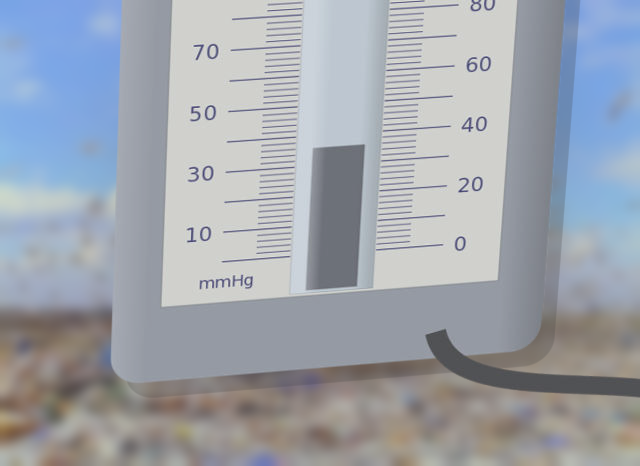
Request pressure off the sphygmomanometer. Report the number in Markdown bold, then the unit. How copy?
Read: **36** mmHg
